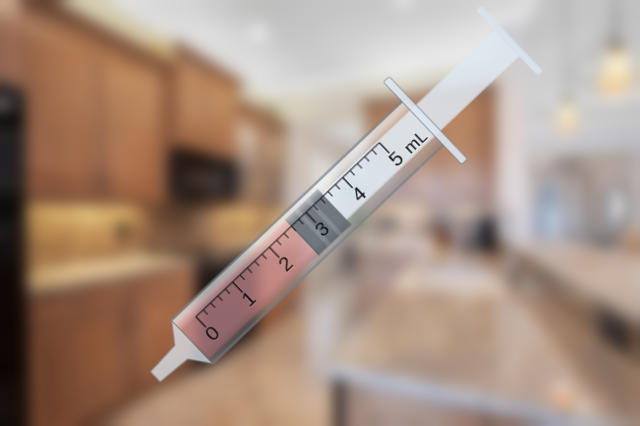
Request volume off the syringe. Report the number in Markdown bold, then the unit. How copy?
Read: **2.6** mL
